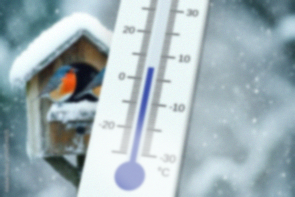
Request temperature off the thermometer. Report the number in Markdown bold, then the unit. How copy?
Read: **5** °C
